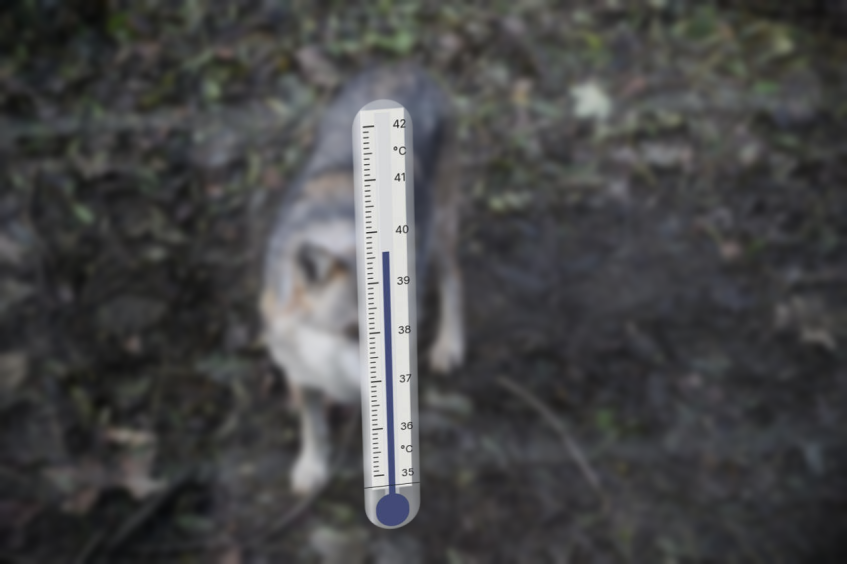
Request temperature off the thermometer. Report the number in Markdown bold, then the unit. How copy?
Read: **39.6** °C
